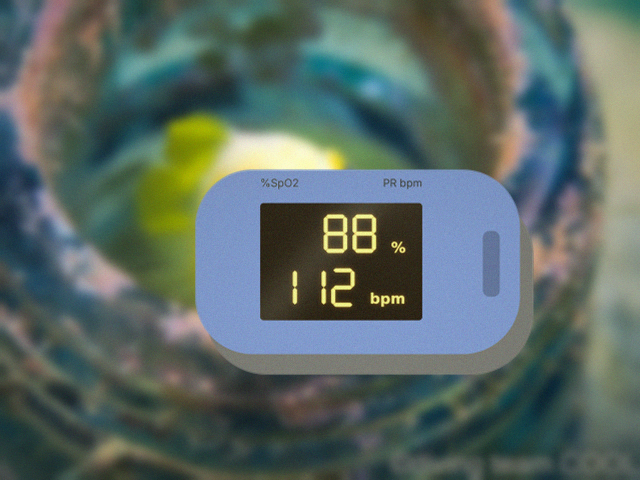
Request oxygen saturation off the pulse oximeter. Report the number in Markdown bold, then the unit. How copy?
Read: **88** %
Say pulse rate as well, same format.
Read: **112** bpm
